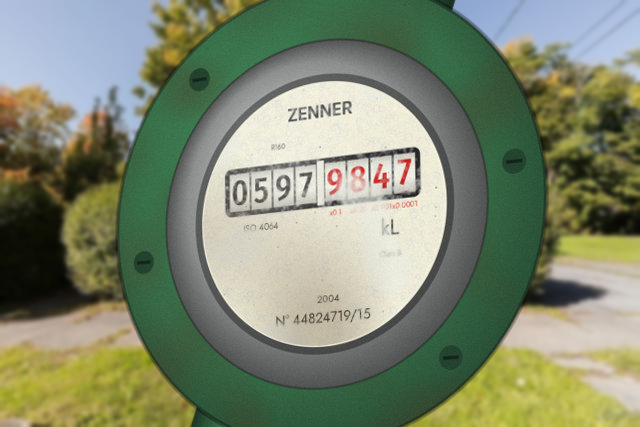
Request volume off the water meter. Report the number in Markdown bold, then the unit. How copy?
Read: **597.9847** kL
